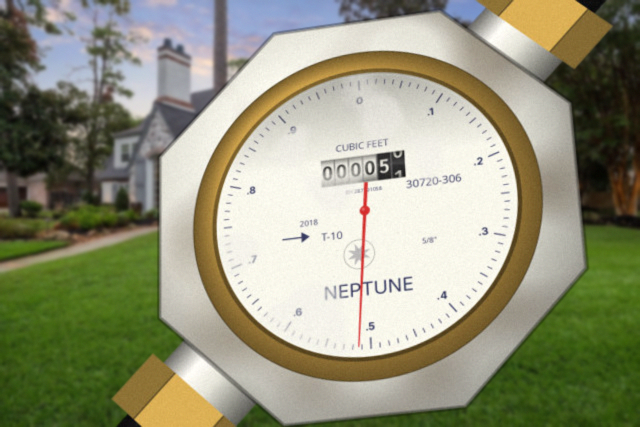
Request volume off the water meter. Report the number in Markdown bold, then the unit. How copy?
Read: **50.51** ft³
